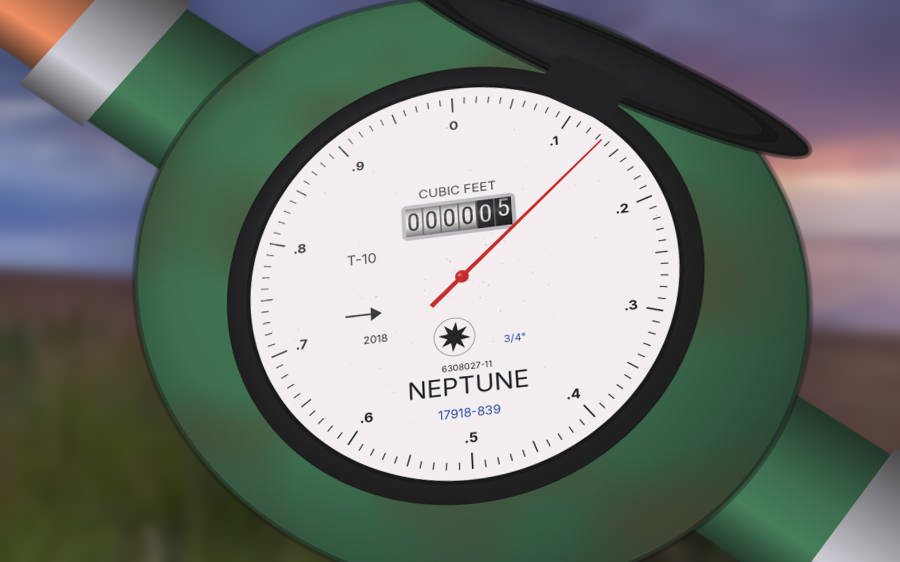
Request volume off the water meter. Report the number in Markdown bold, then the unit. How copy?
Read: **5.13** ft³
